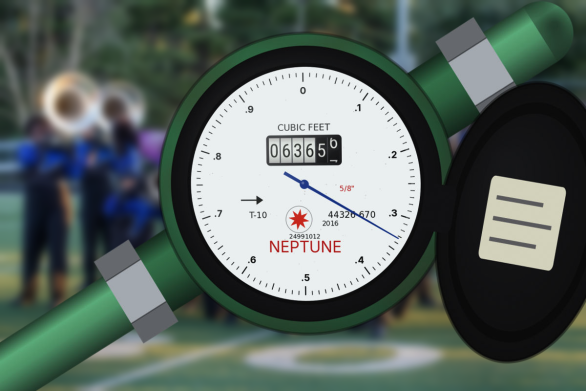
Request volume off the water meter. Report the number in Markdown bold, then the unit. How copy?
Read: **63656.33** ft³
